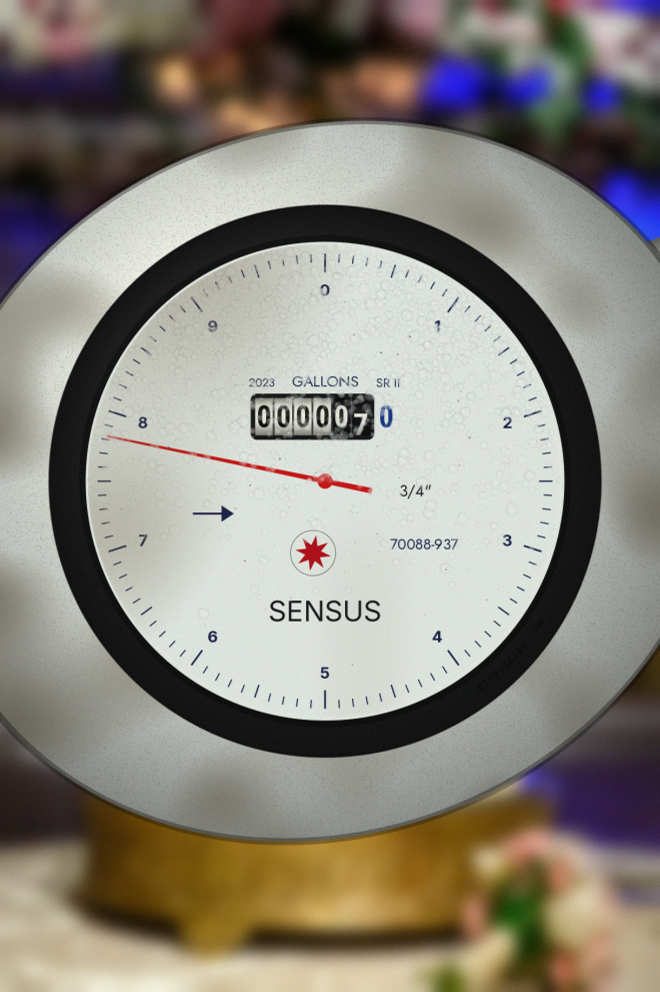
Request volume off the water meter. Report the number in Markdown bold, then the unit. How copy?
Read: **67.8** gal
